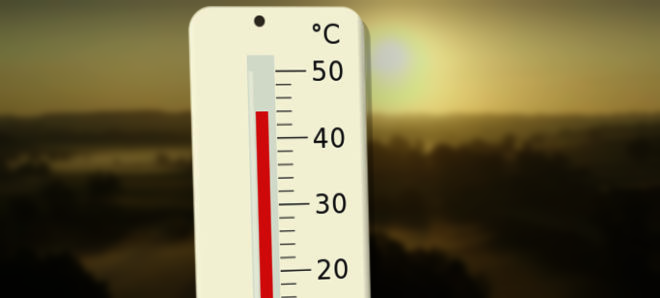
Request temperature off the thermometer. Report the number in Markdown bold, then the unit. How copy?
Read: **44** °C
